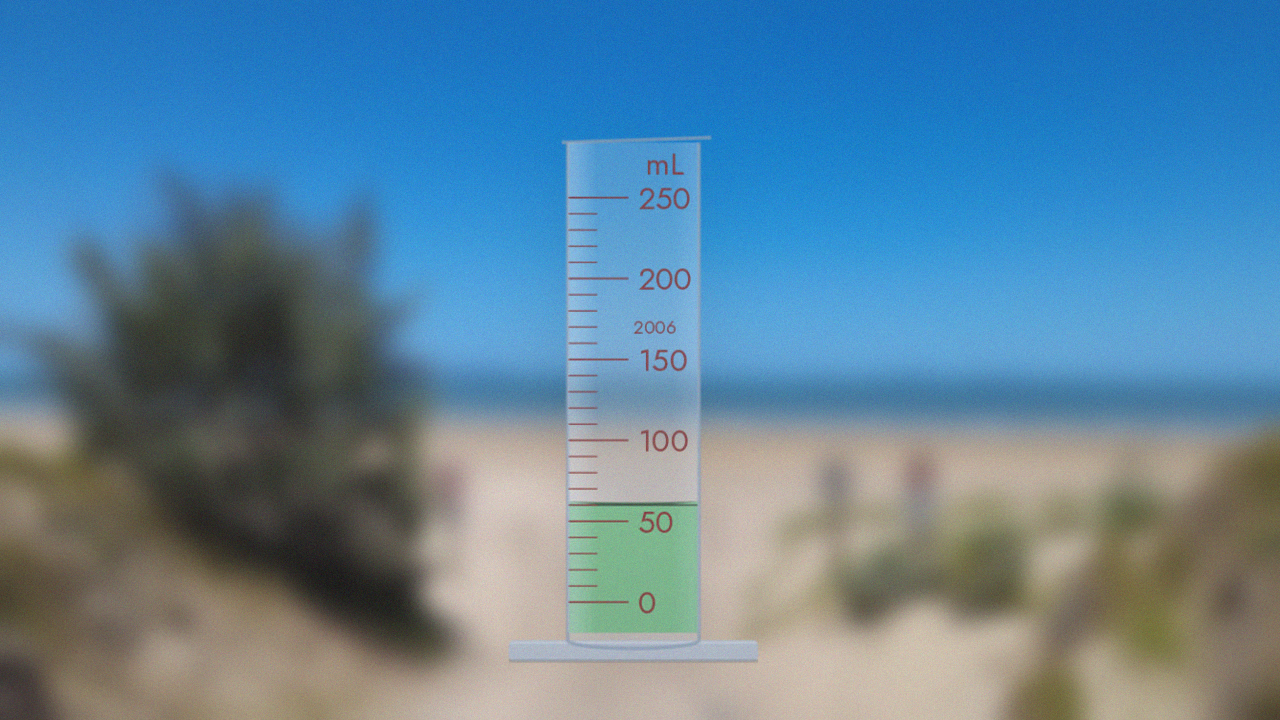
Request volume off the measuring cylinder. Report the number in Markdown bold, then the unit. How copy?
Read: **60** mL
